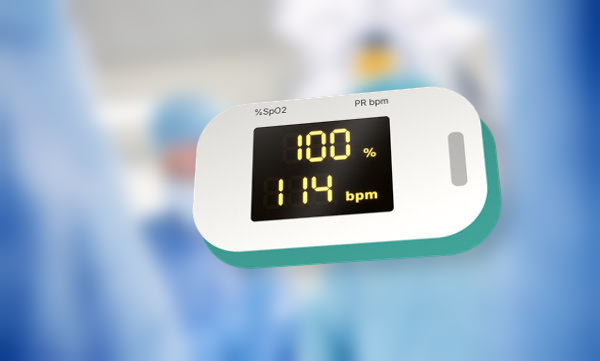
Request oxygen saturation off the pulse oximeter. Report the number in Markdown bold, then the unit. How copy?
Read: **100** %
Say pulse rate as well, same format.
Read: **114** bpm
